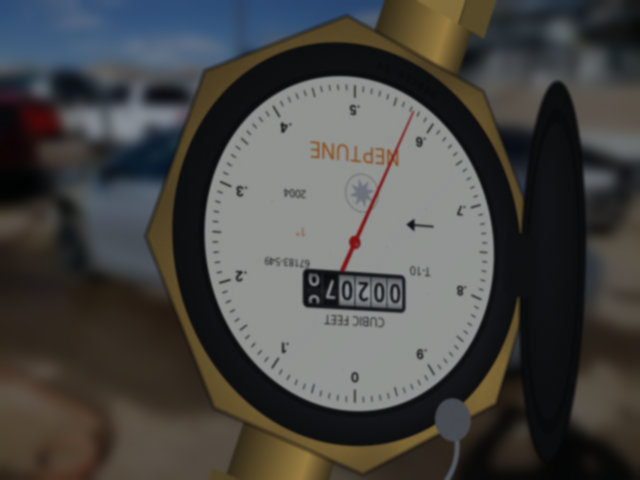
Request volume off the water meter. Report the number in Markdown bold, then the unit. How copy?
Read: **2078.57** ft³
